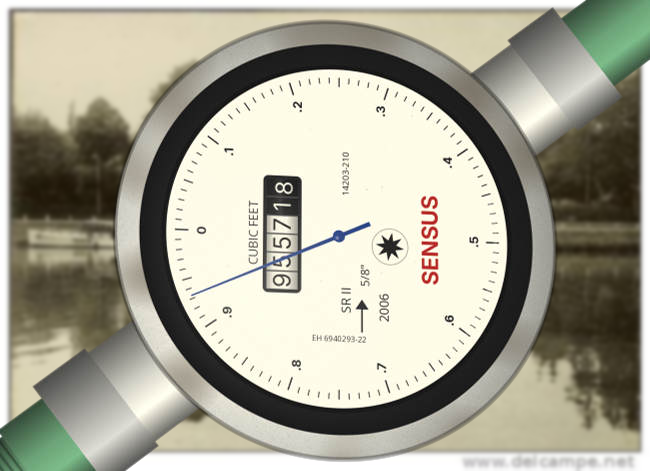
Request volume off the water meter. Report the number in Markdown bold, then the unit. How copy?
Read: **955717.93** ft³
